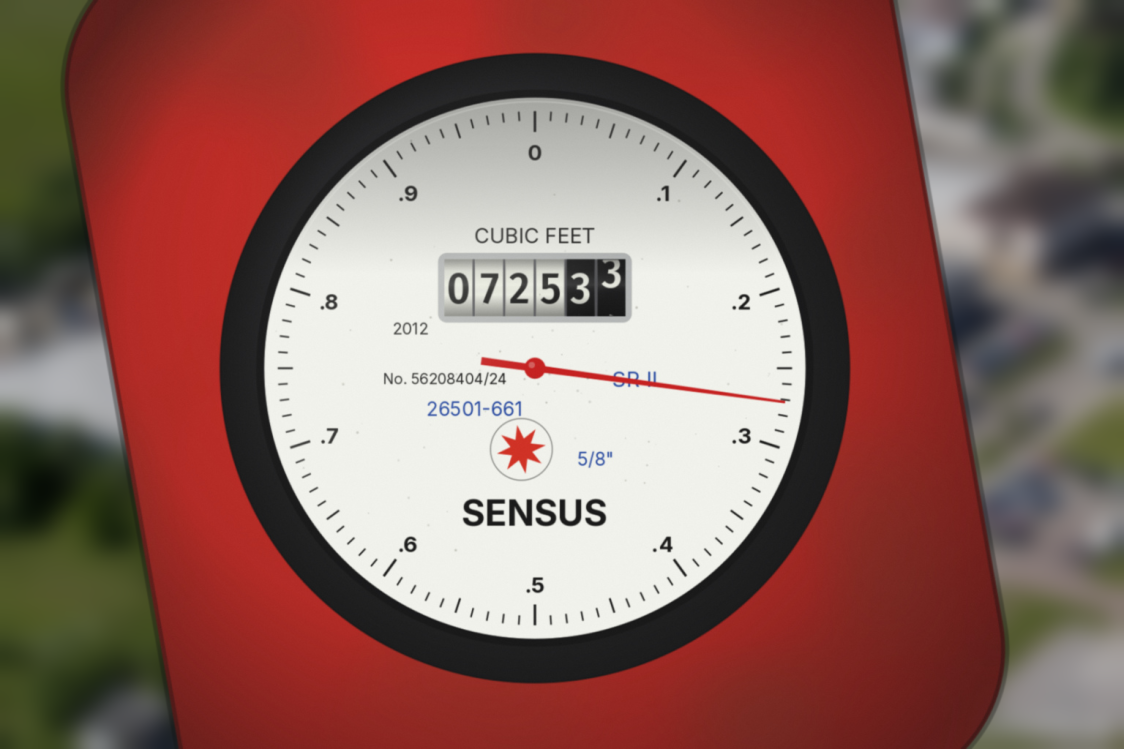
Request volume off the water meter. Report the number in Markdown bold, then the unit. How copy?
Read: **72533.27** ft³
